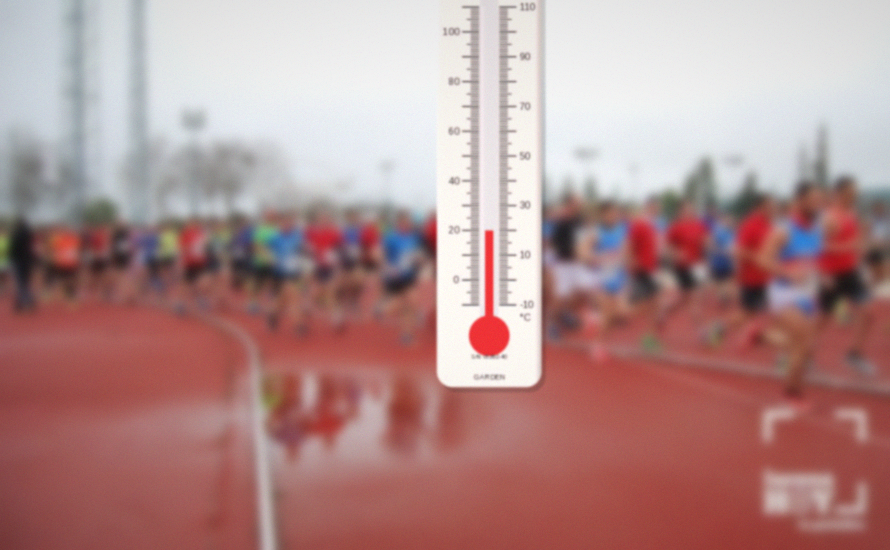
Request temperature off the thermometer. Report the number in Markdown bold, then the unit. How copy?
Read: **20** °C
